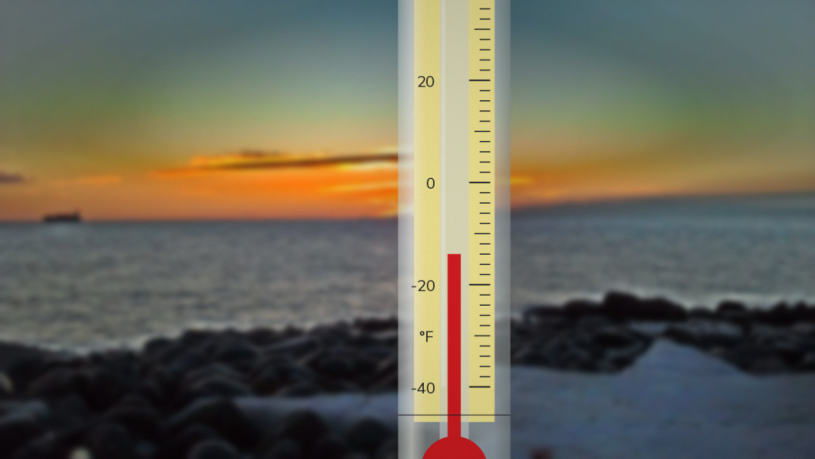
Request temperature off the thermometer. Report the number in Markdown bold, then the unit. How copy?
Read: **-14** °F
